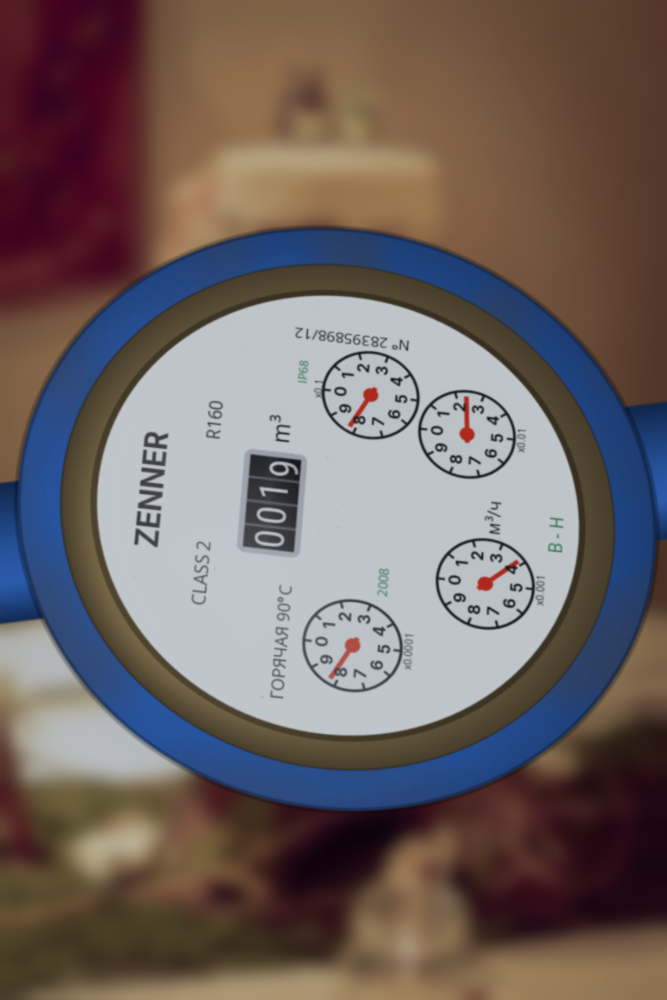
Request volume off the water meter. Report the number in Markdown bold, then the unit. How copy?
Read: **18.8238** m³
